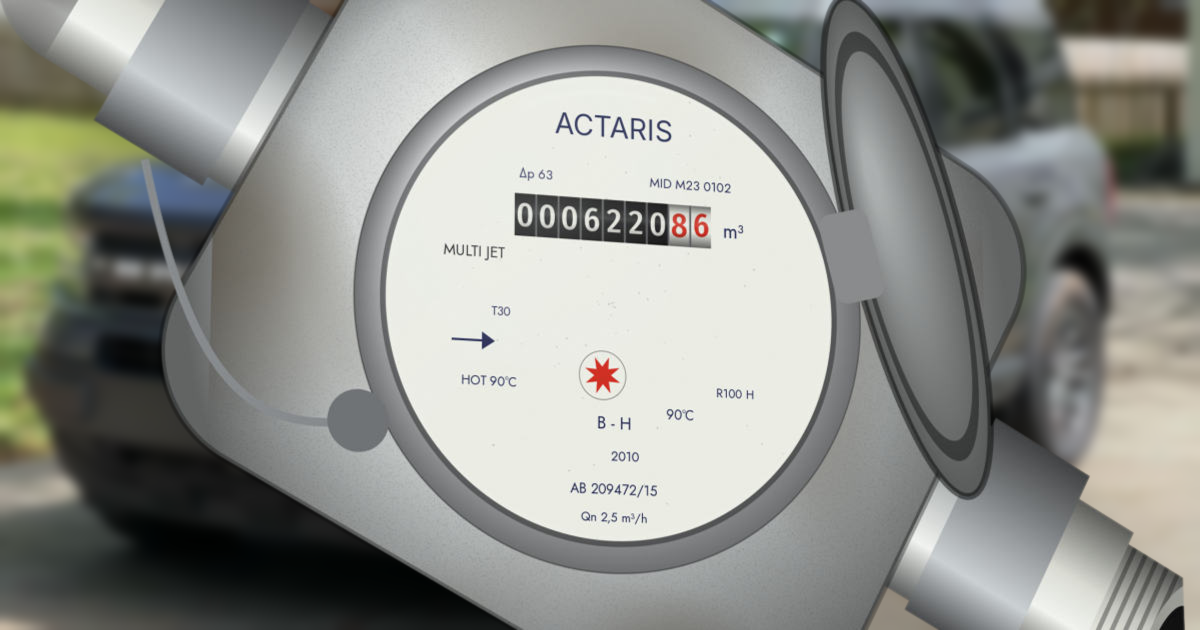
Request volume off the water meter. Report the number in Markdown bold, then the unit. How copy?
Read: **6220.86** m³
